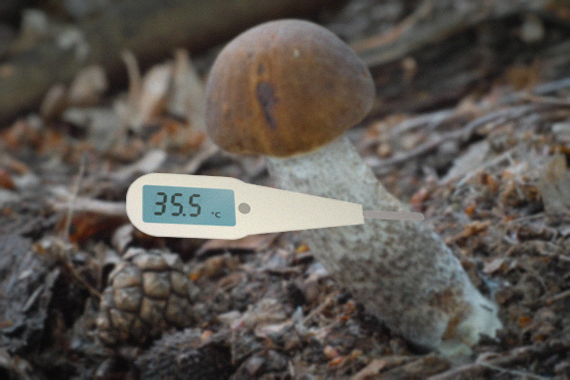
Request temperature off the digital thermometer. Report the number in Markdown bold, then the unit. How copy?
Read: **35.5** °C
